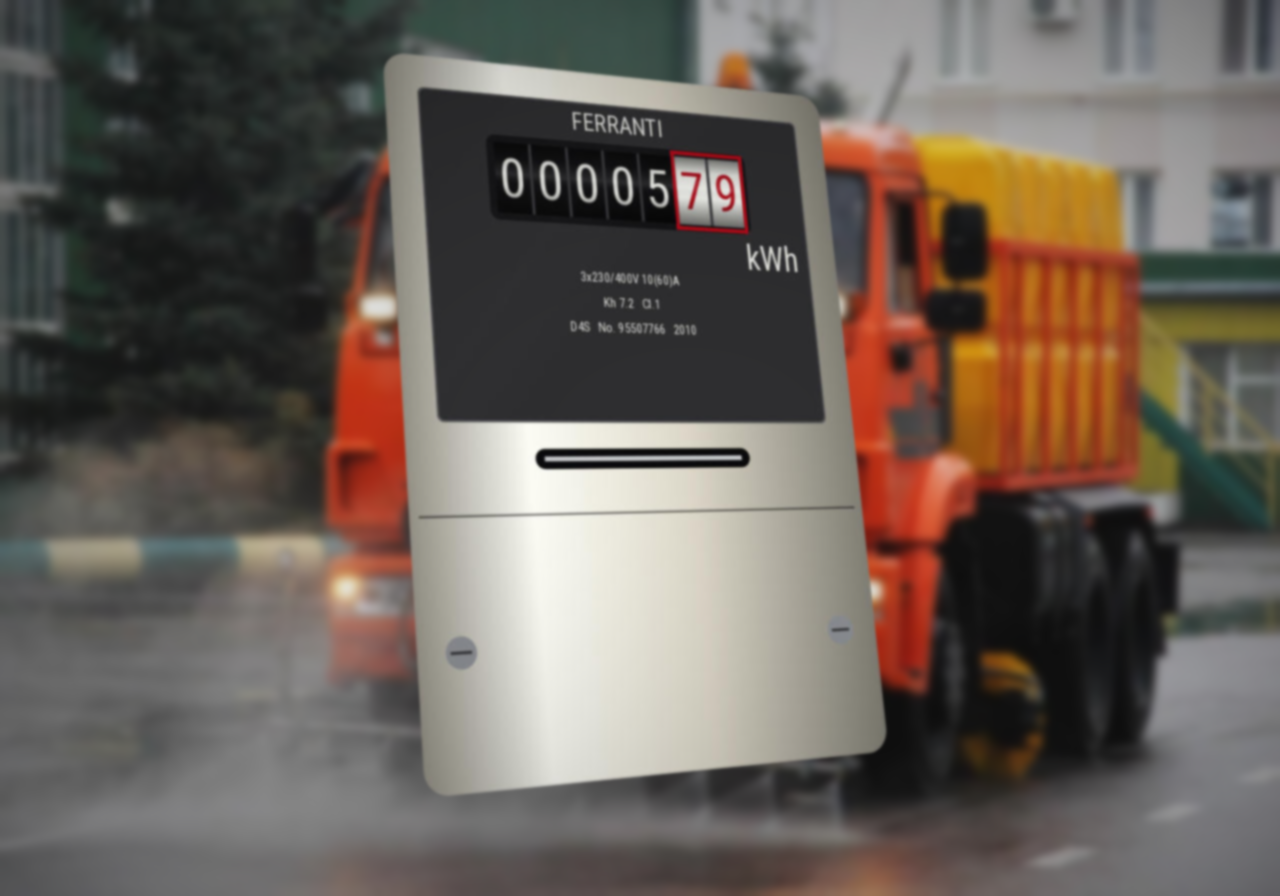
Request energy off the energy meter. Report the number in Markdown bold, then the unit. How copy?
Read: **5.79** kWh
